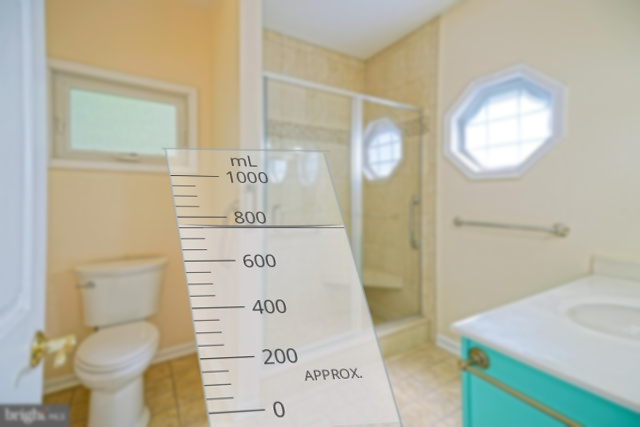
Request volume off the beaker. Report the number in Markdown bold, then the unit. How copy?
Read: **750** mL
